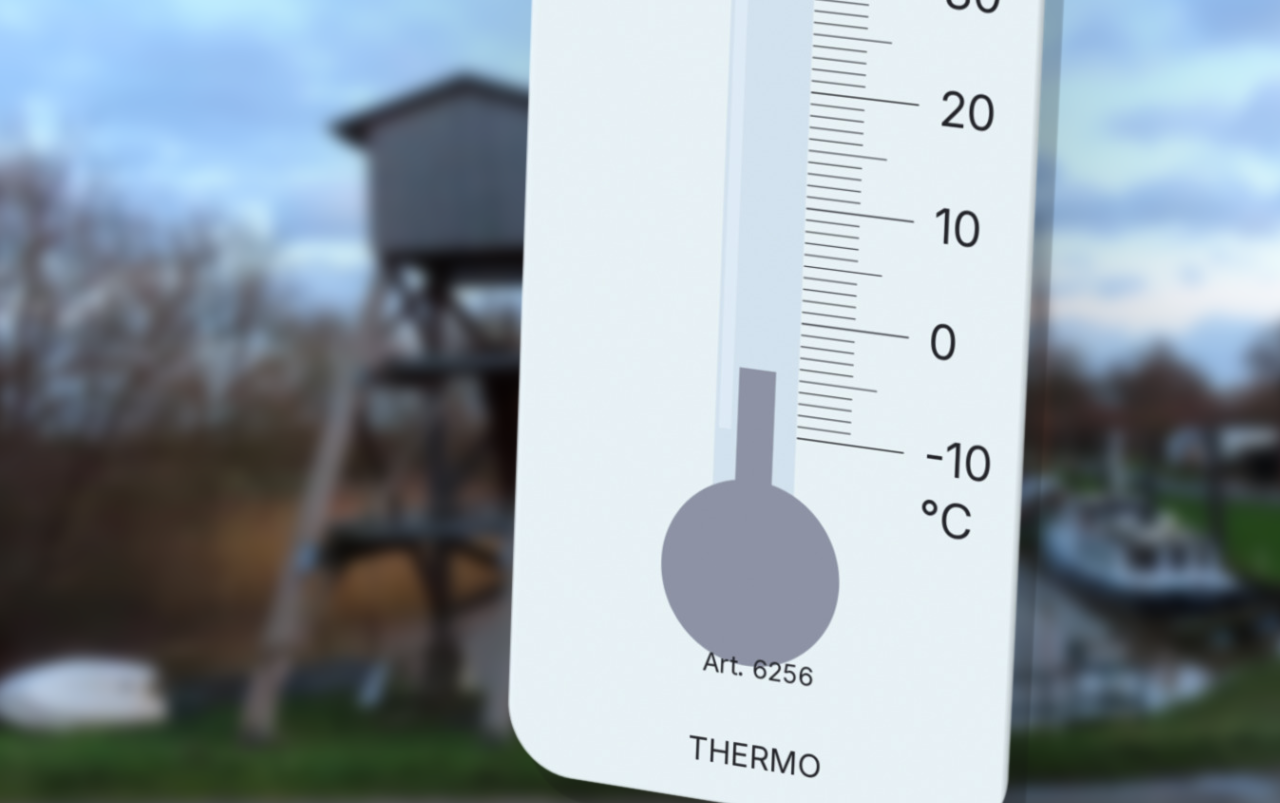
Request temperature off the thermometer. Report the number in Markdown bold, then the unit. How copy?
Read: **-4.5** °C
